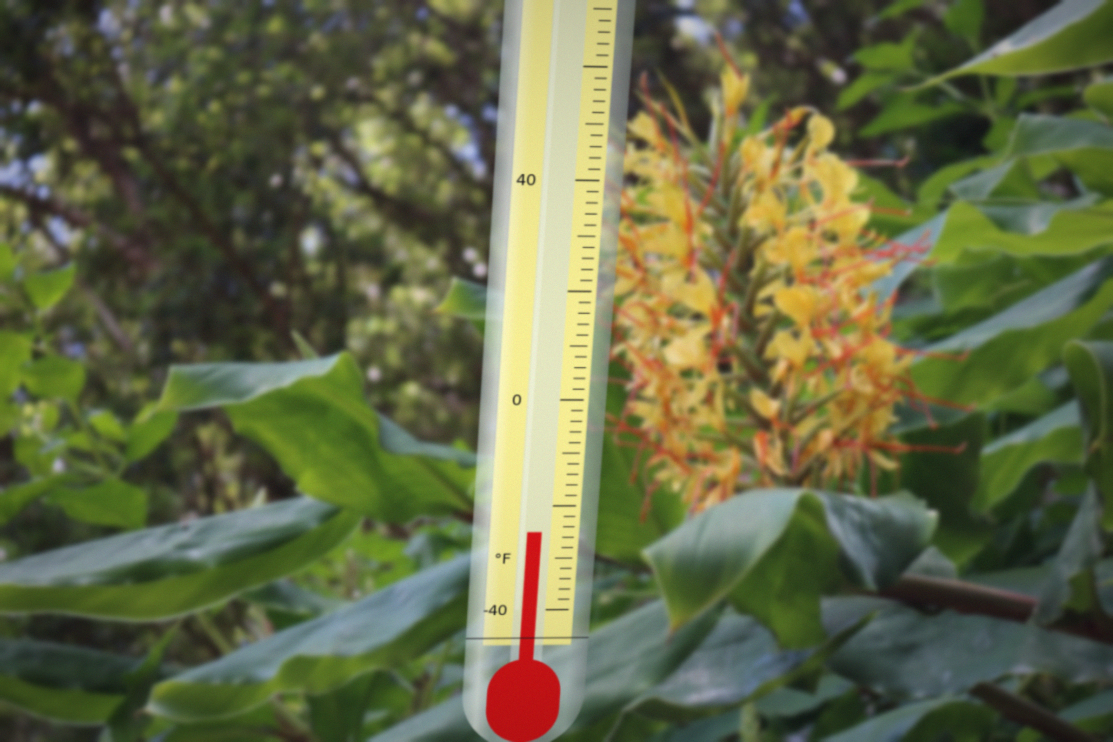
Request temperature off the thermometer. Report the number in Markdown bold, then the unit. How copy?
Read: **-25** °F
